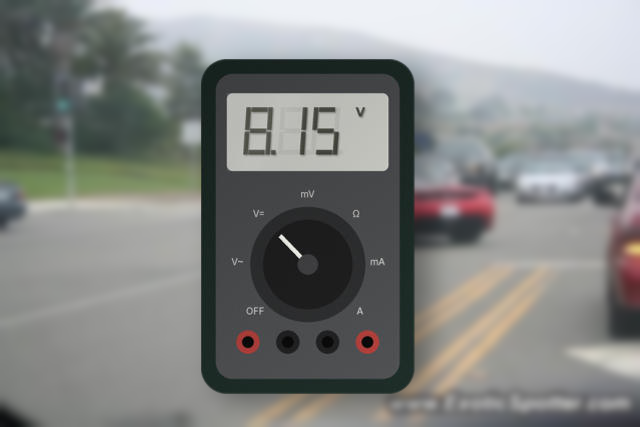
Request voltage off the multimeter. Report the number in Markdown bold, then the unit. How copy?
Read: **8.15** V
